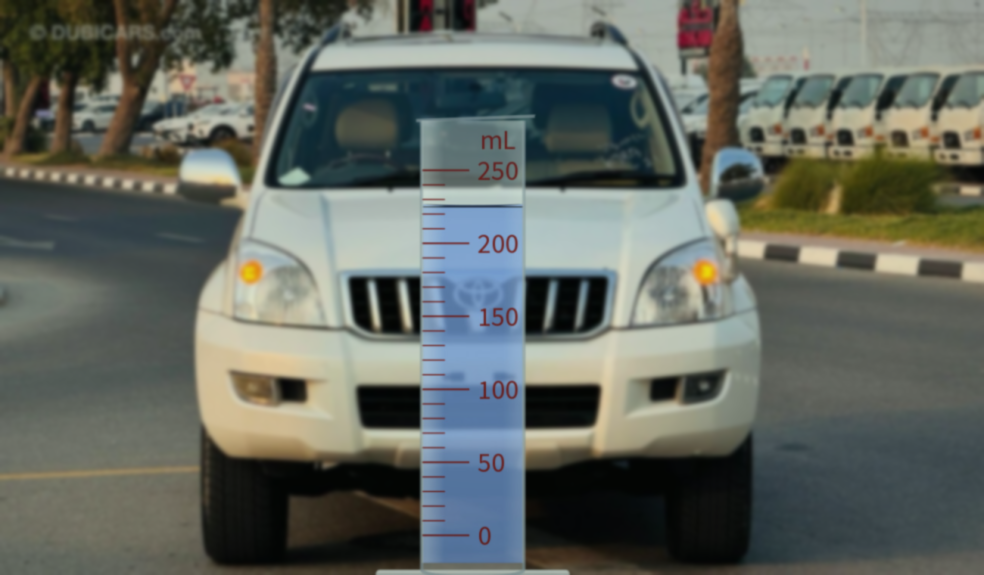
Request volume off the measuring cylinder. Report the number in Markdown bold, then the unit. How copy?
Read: **225** mL
